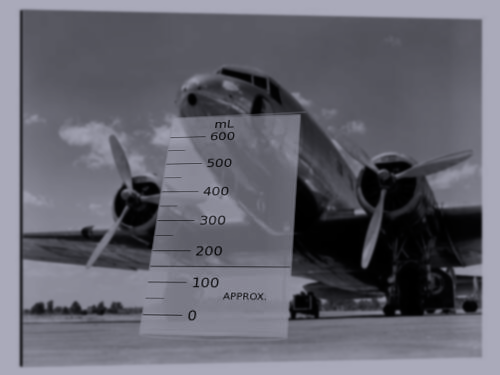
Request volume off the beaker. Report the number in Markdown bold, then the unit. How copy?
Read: **150** mL
